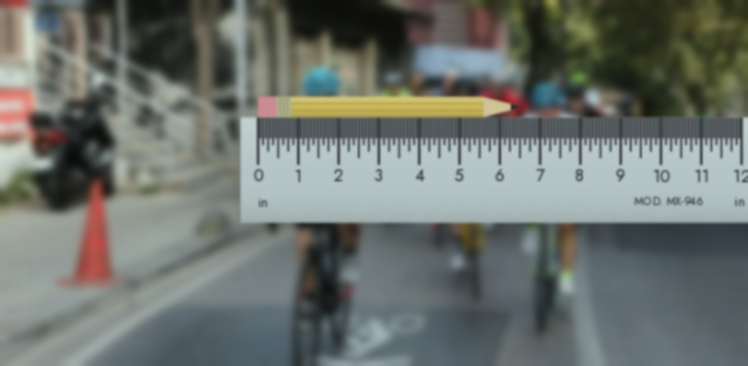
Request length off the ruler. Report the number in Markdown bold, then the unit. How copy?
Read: **6.5** in
